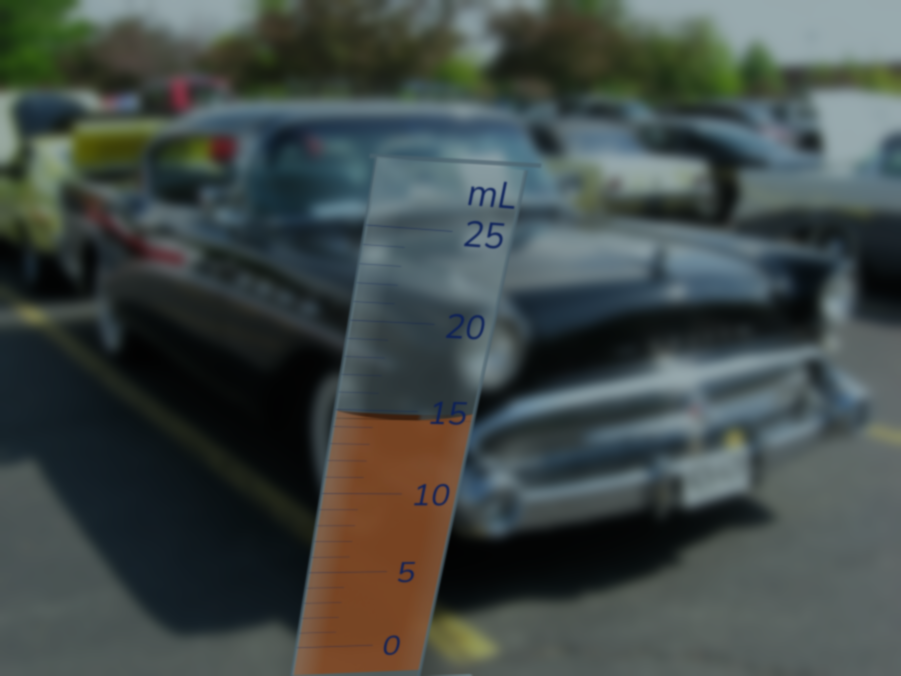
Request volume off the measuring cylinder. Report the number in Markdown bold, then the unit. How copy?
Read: **14.5** mL
